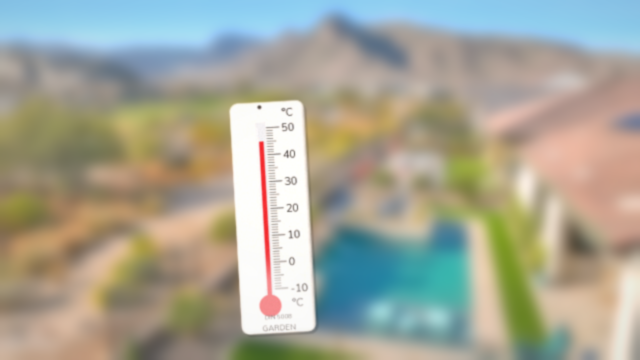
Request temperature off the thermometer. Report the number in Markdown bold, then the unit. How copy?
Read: **45** °C
